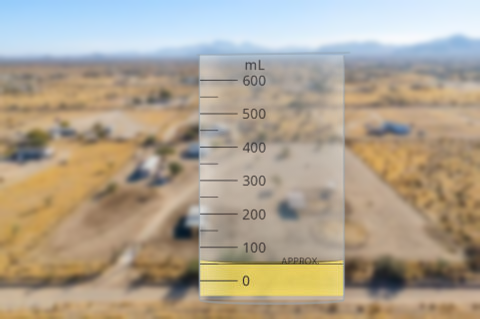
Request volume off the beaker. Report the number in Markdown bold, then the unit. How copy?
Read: **50** mL
